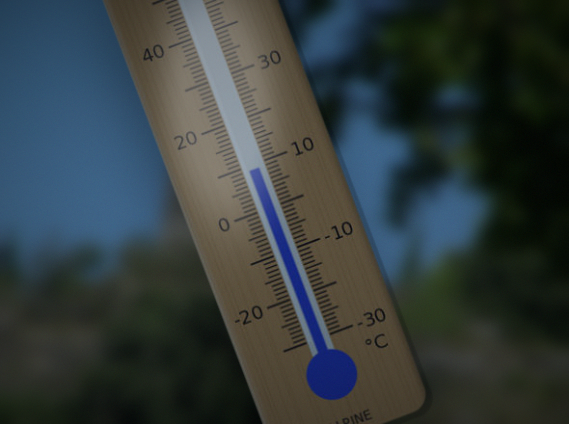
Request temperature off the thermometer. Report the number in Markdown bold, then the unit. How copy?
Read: **9** °C
